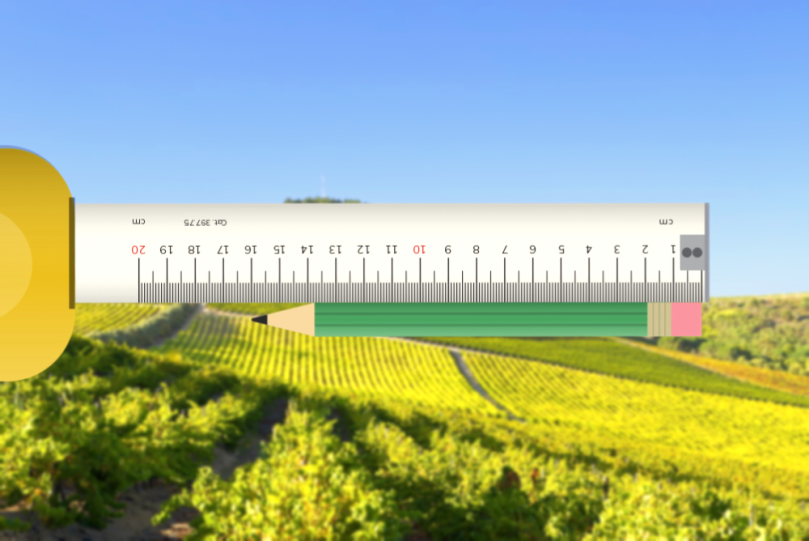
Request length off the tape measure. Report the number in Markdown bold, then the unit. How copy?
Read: **16** cm
